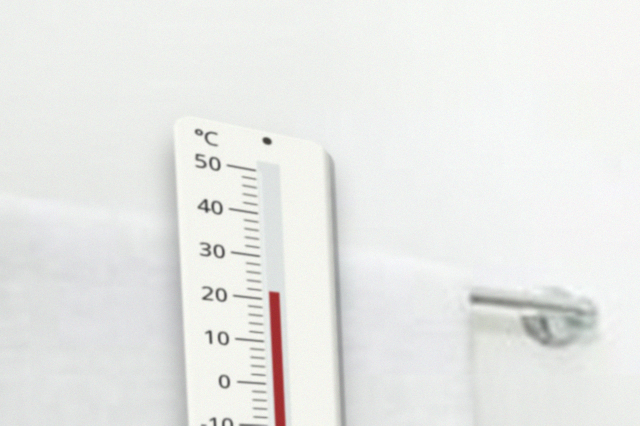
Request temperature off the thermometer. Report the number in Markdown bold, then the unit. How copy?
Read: **22** °C
